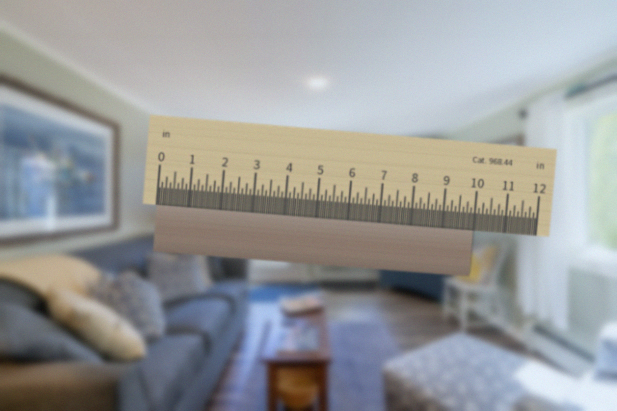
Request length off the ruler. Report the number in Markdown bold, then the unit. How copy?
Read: **10** in
